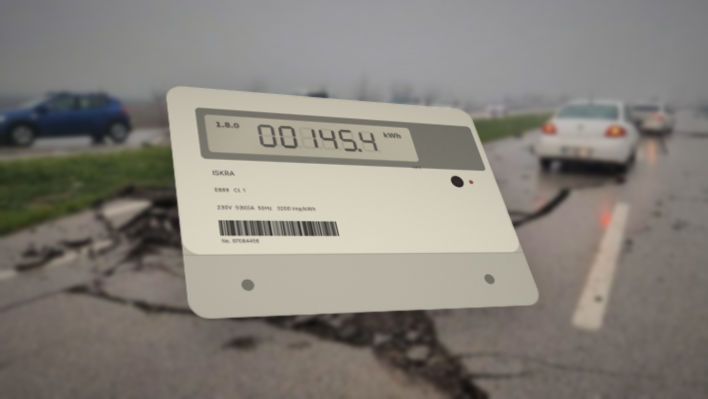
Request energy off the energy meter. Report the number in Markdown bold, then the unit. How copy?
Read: **145.4** kWh
